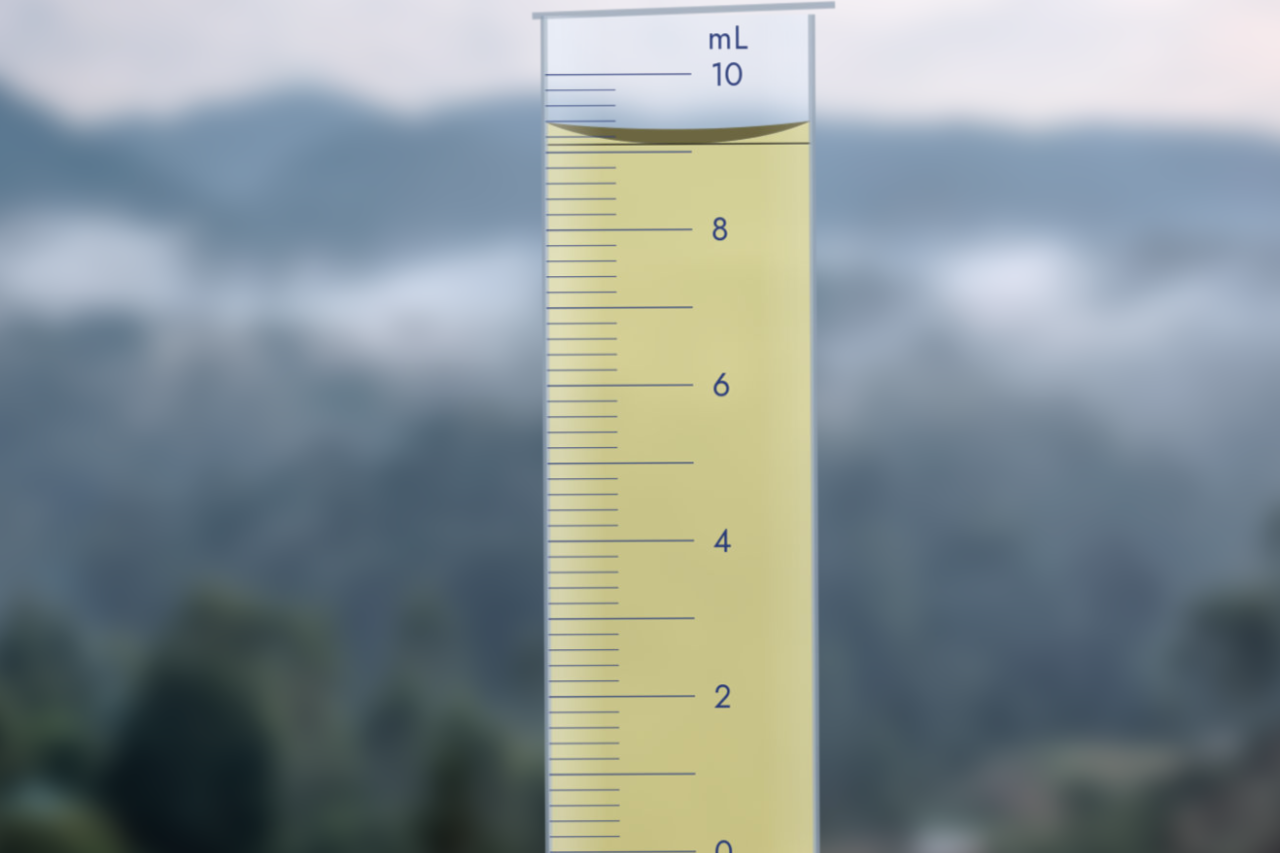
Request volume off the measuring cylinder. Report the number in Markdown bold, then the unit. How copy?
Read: **9.1** mL
